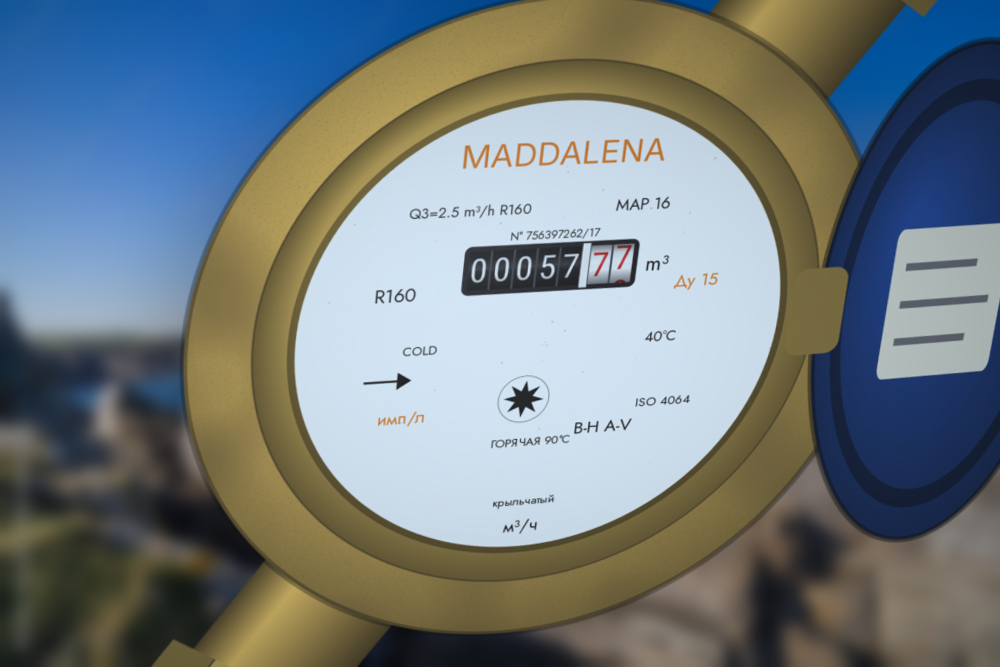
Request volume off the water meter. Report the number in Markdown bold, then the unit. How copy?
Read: **57.77** m³
